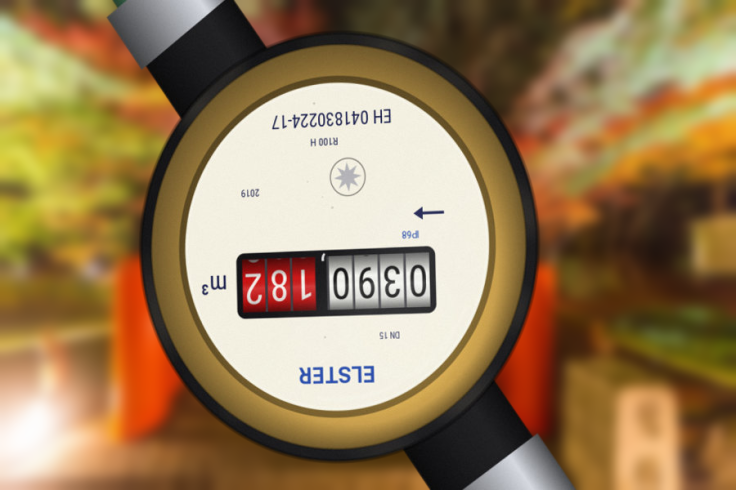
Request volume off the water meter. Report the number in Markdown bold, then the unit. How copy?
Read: **390.182** m³
